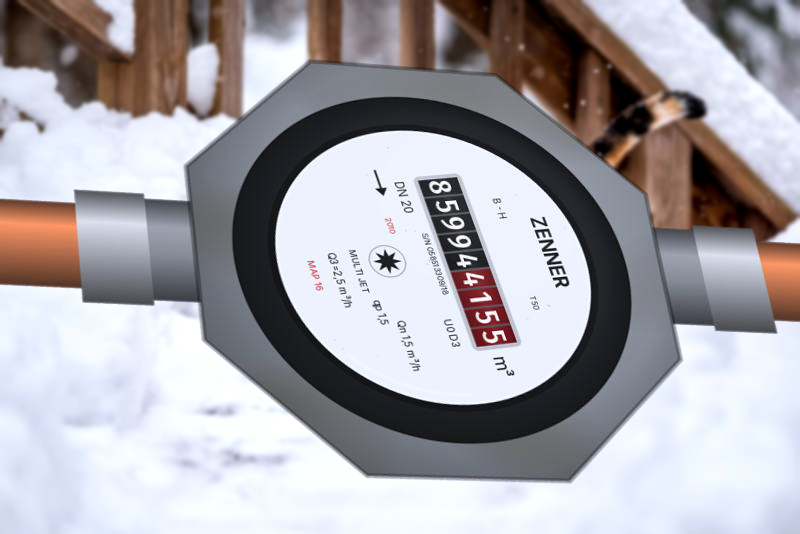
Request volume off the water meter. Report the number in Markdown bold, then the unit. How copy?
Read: **85994.4155** m³
